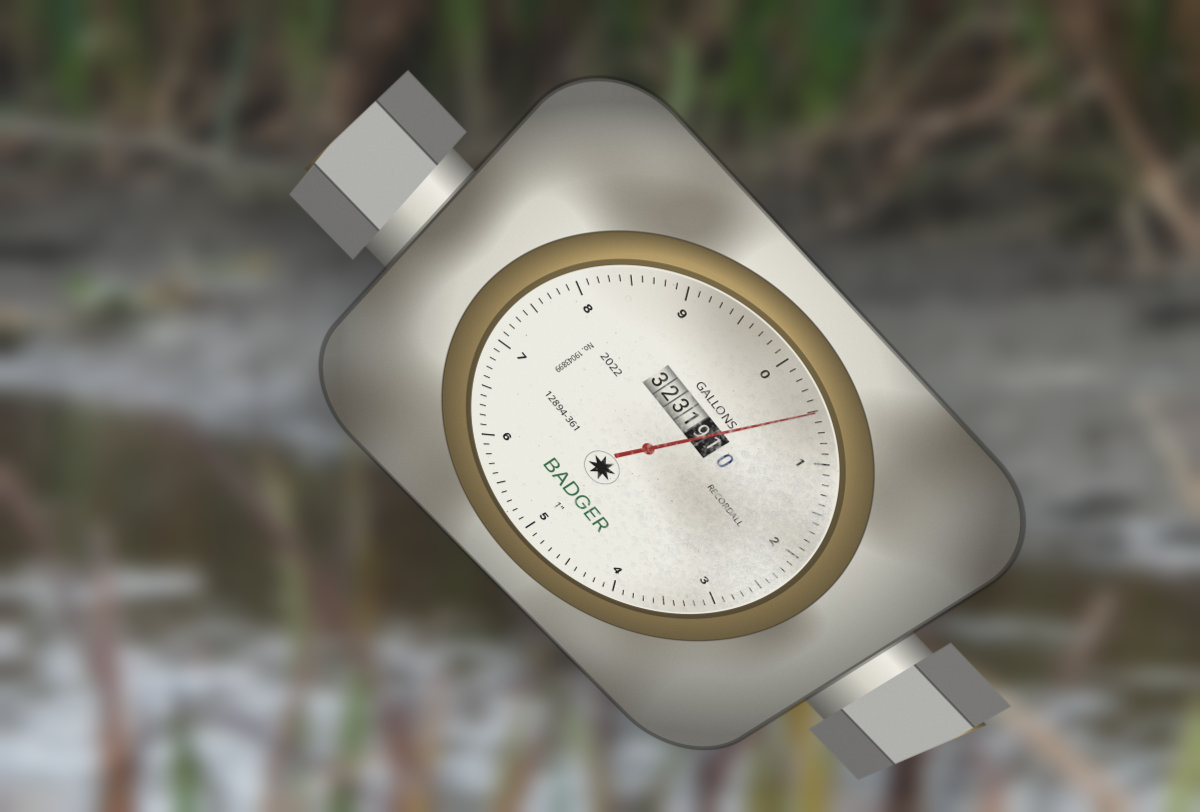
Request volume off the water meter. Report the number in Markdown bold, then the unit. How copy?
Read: **3231910.5** gal
